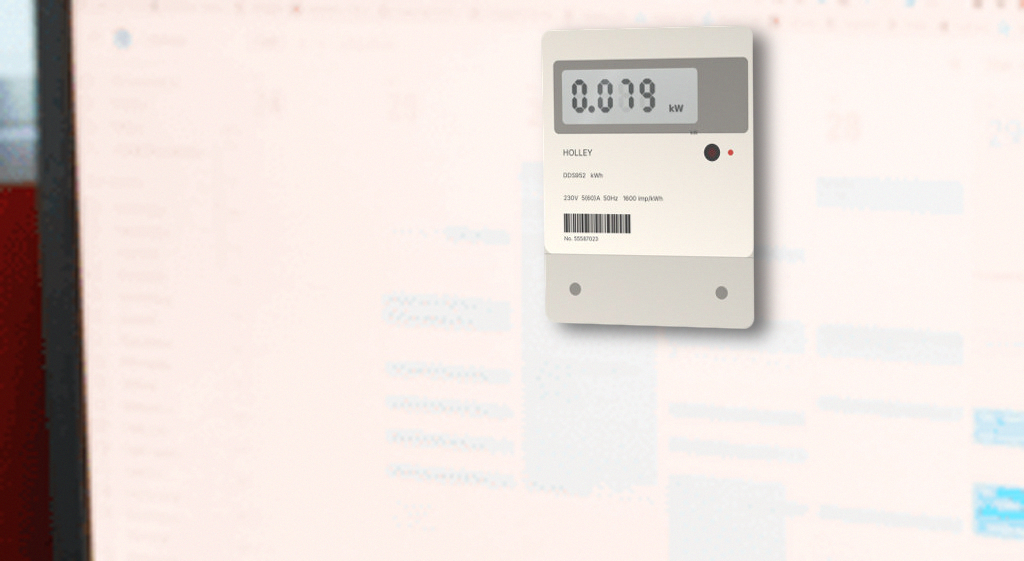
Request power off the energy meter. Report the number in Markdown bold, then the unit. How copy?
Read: **0.079** kW
